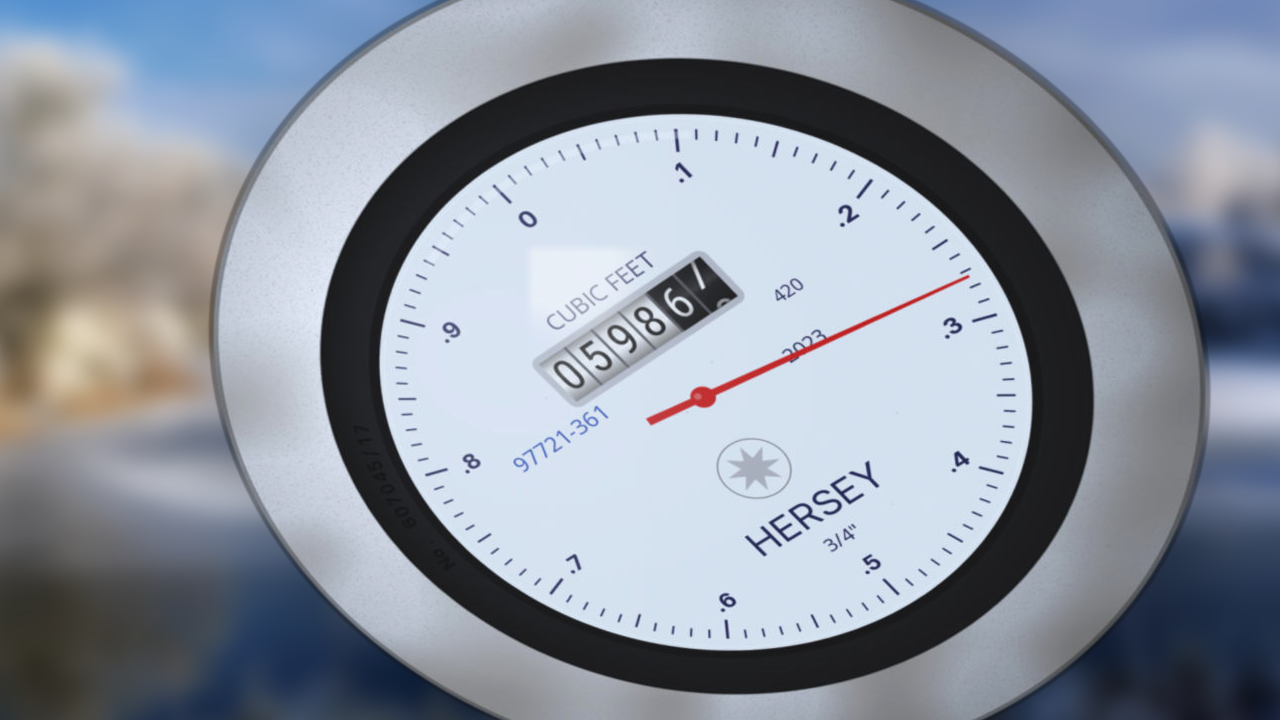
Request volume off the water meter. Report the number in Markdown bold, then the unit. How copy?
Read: **59867.27** ft³
